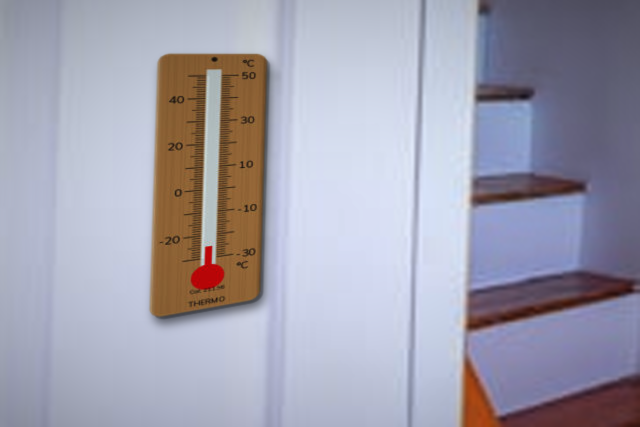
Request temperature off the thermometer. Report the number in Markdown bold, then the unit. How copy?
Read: **-25** °C
